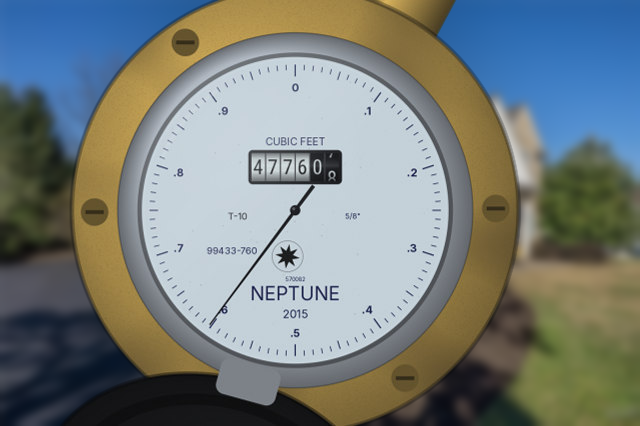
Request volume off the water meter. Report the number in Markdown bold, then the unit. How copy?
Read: **477607.60** ft³
